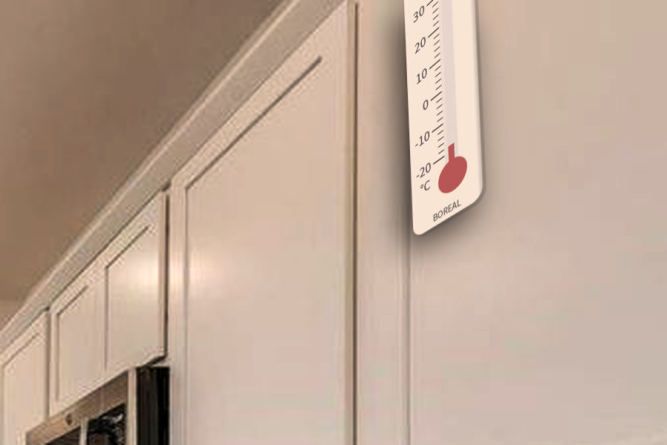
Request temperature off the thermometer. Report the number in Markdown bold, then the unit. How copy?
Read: **-18** °C
